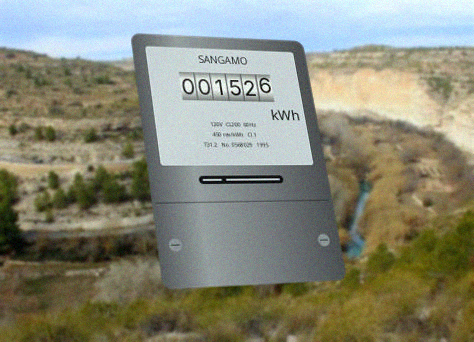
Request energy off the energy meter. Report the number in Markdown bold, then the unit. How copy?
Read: **1526** kWh
